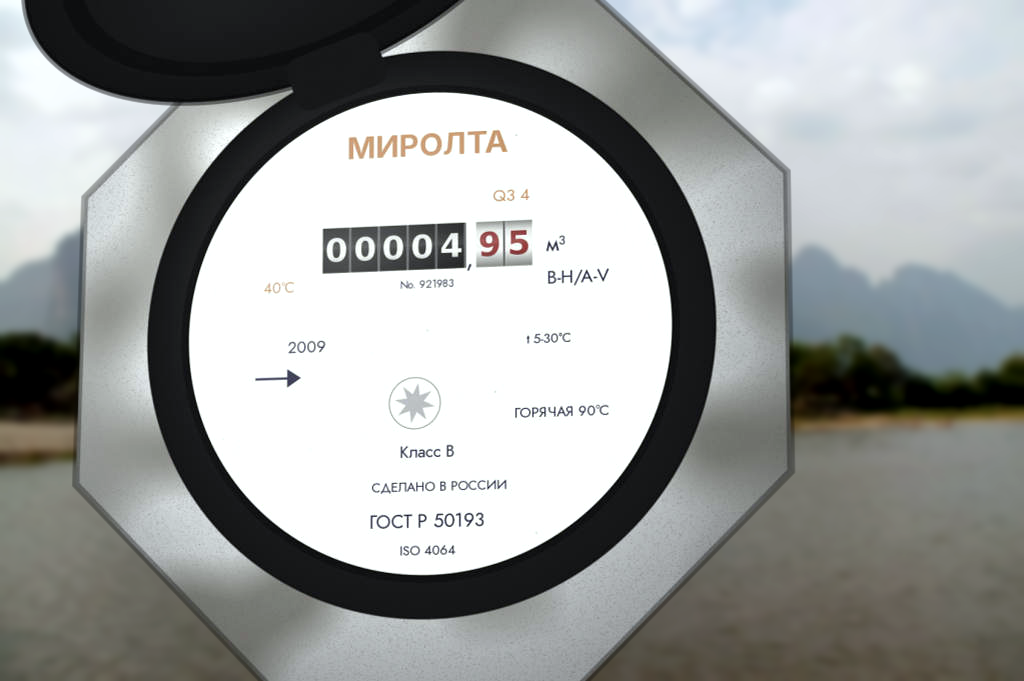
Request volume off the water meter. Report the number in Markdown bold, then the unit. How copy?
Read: **4.95** m³
